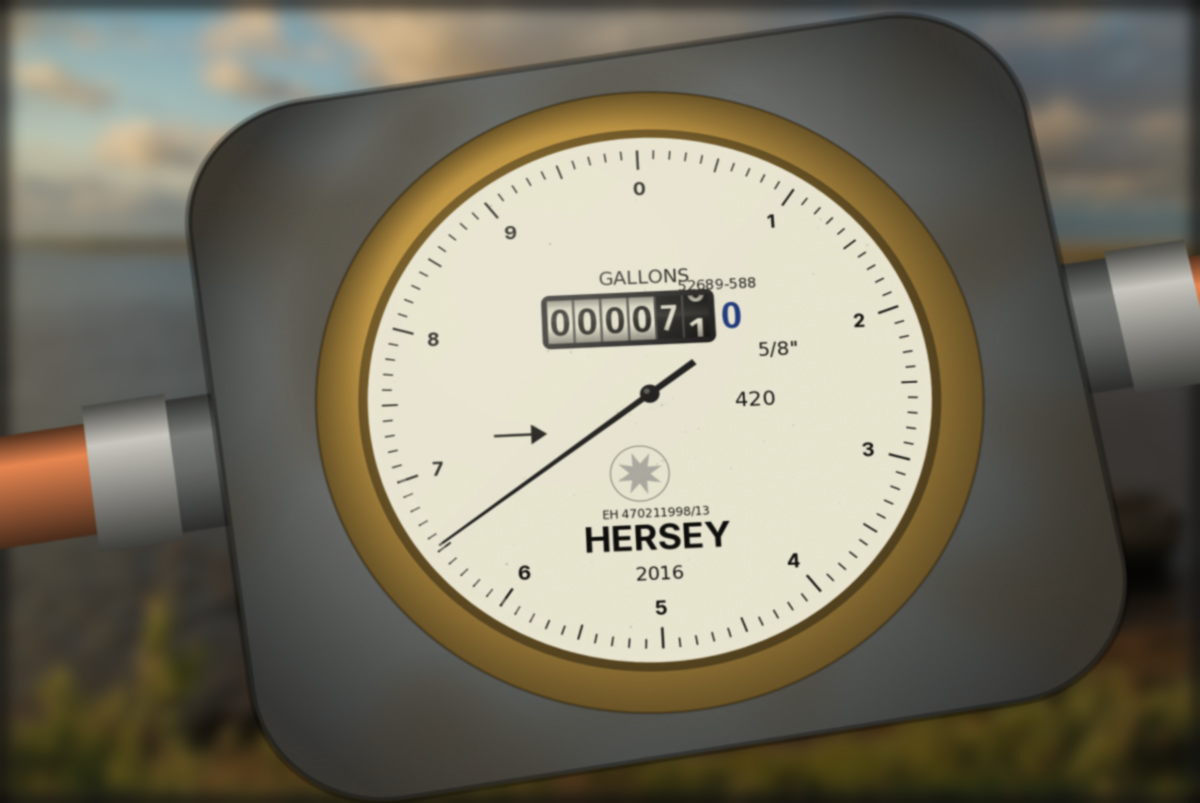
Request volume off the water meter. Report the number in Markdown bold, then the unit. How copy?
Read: **706.5** gal
